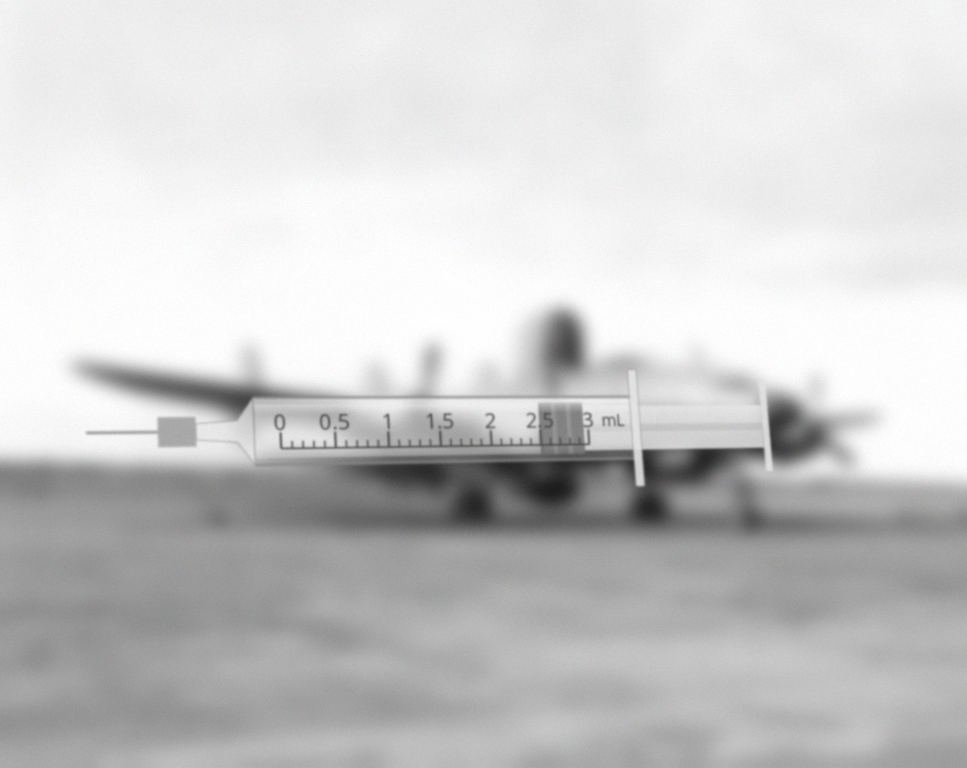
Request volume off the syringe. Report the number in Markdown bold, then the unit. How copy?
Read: **2.5** mL
